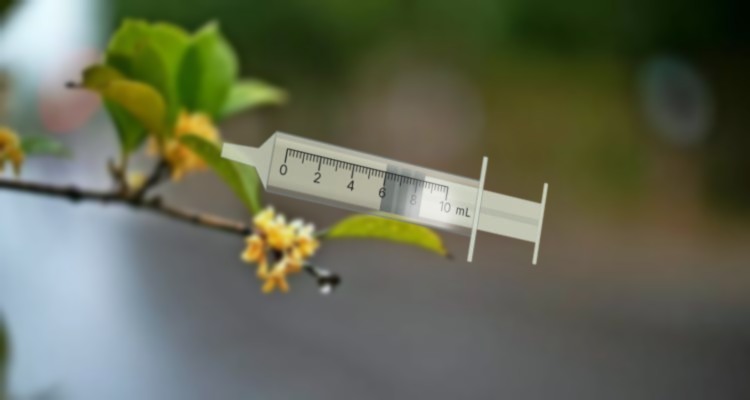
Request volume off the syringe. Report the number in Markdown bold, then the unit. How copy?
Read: **6** mL
